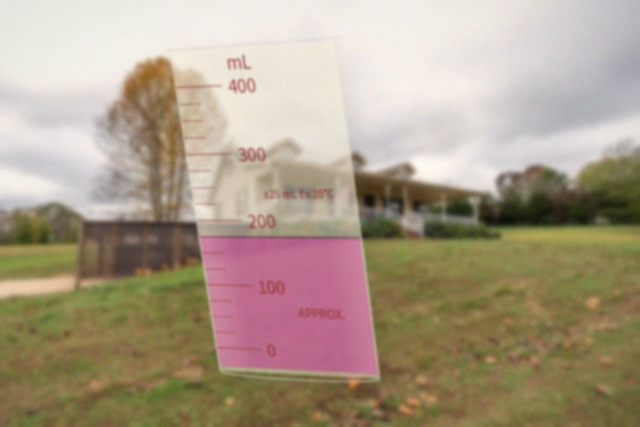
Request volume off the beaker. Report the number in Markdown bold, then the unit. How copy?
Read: **175** mL
